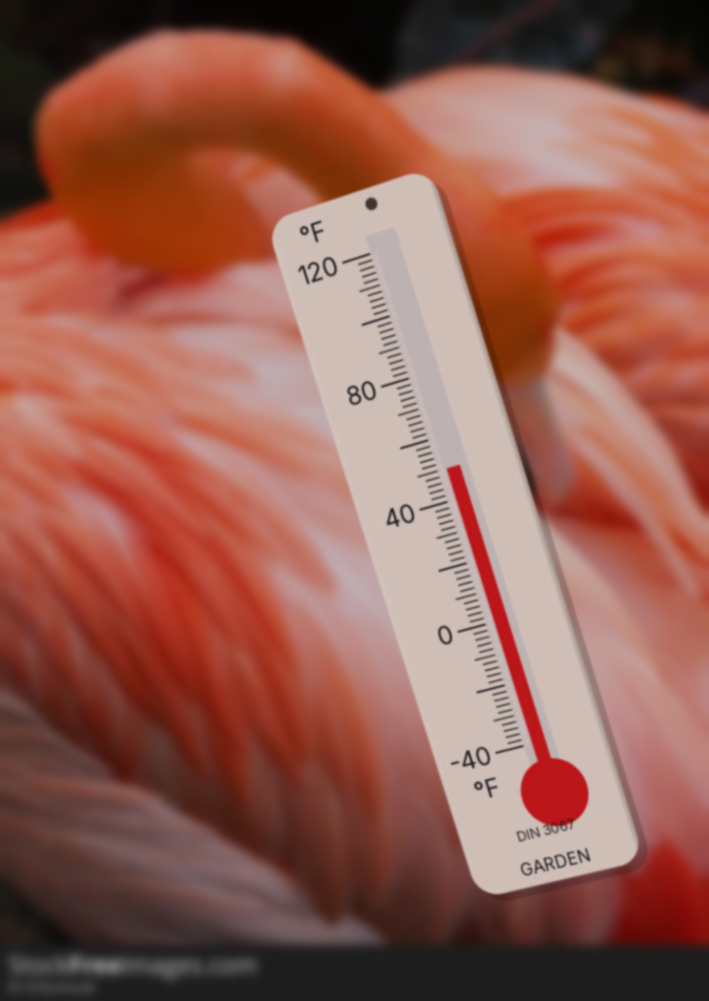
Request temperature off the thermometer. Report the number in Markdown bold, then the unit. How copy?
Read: **50** °F
